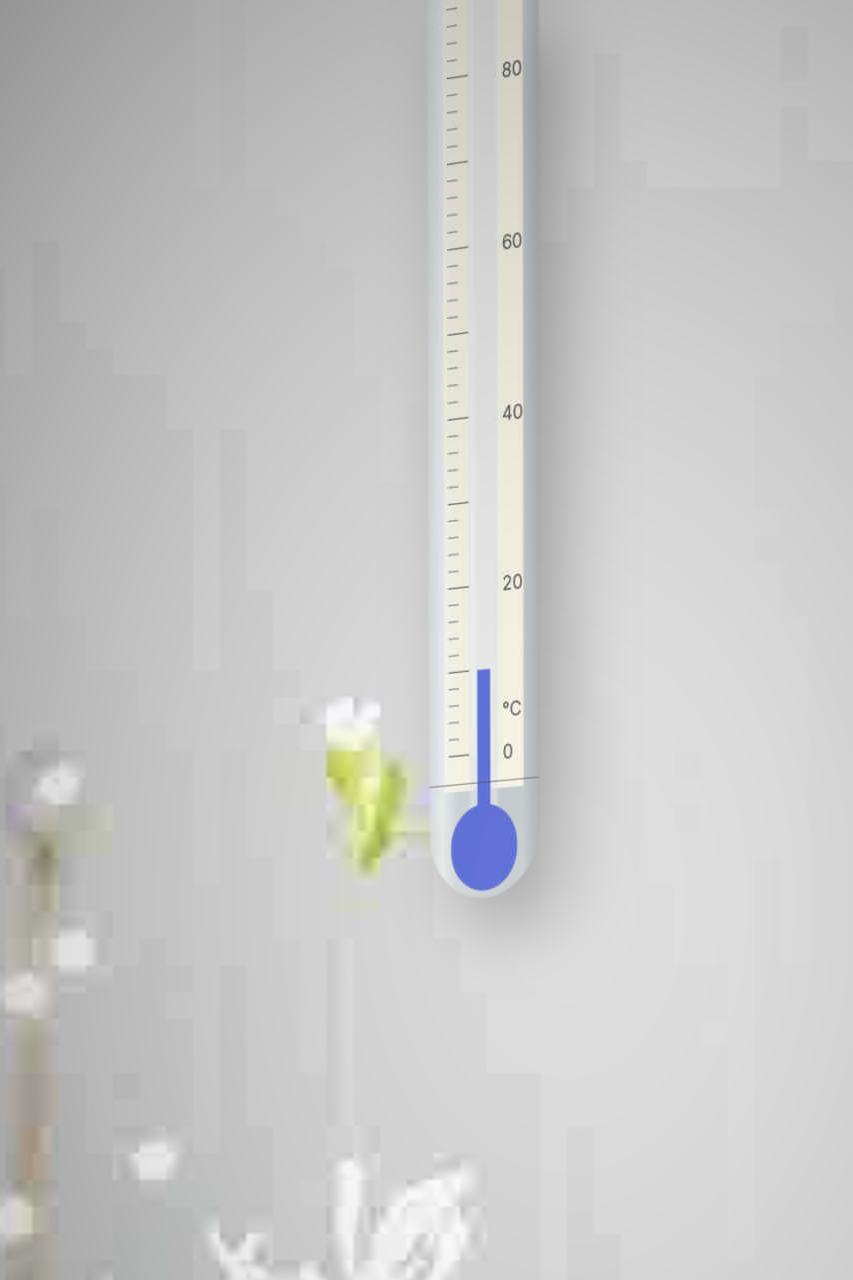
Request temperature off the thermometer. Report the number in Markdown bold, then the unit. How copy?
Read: **10** °C
